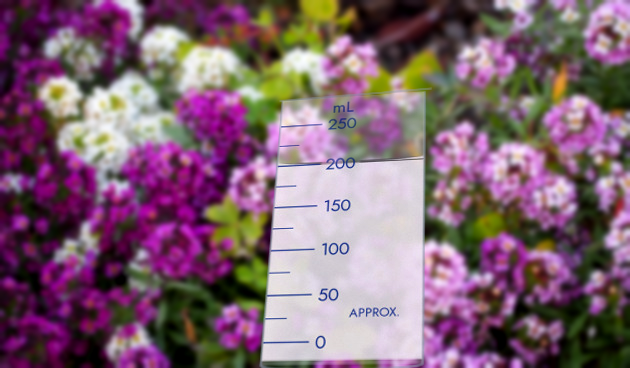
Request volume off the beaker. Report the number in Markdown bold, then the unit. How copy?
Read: **200** mL
